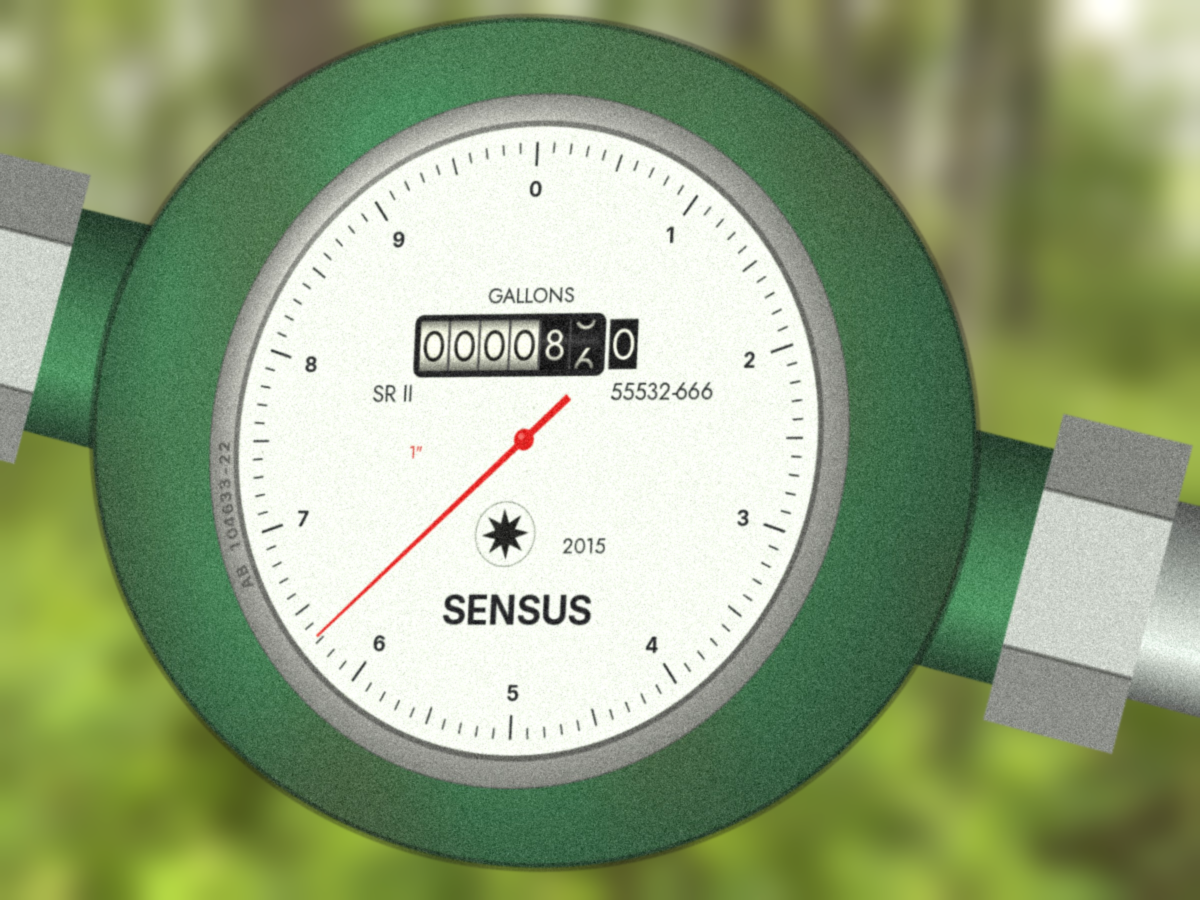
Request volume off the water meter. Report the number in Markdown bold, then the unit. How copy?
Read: **856.3** gal
